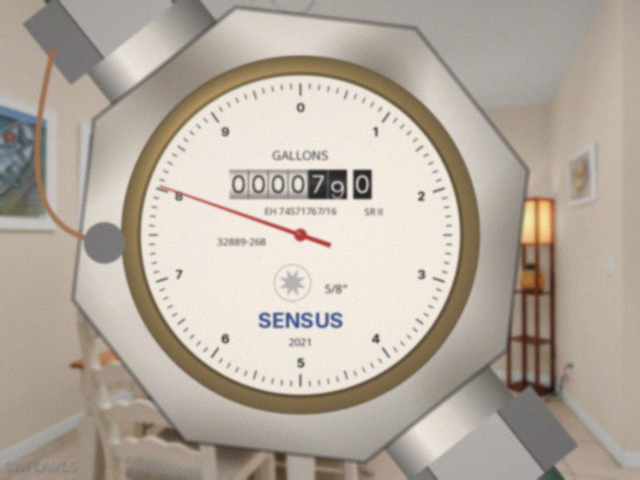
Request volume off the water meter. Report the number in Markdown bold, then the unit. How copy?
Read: **788.0** gal
